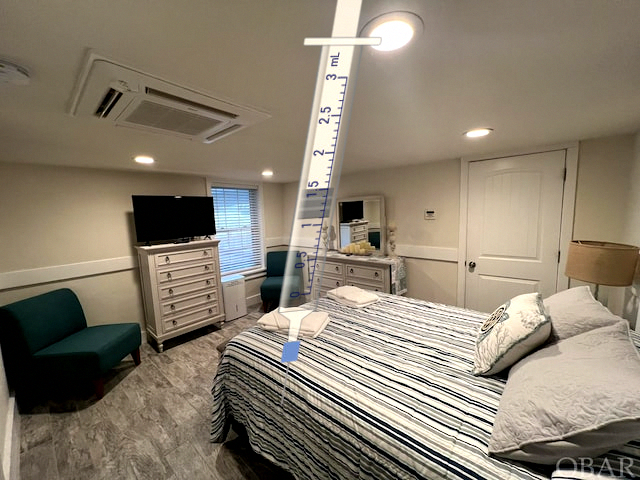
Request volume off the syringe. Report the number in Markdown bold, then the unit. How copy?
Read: **1.1** mL
